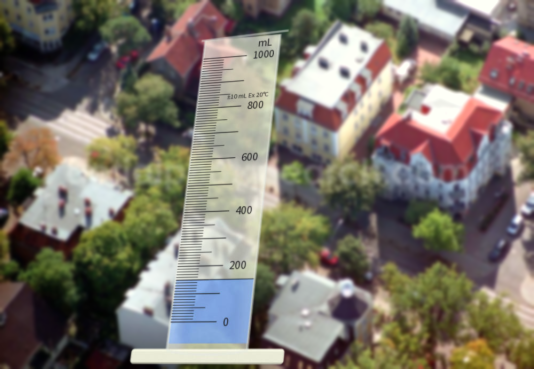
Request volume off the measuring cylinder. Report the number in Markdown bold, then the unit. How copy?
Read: **150** mL
